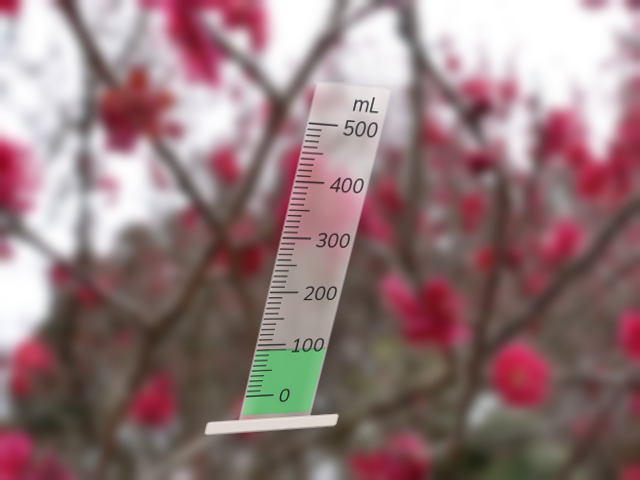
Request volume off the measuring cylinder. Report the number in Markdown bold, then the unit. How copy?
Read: **90** mL
